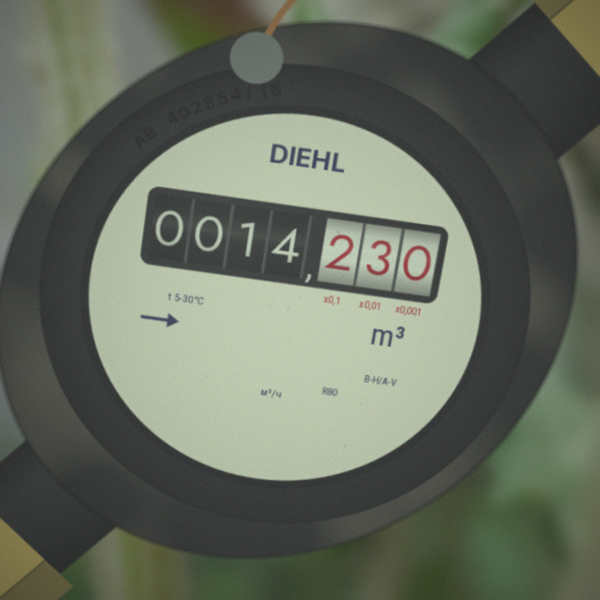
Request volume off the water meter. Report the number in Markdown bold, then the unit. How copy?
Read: **14.230** m³
